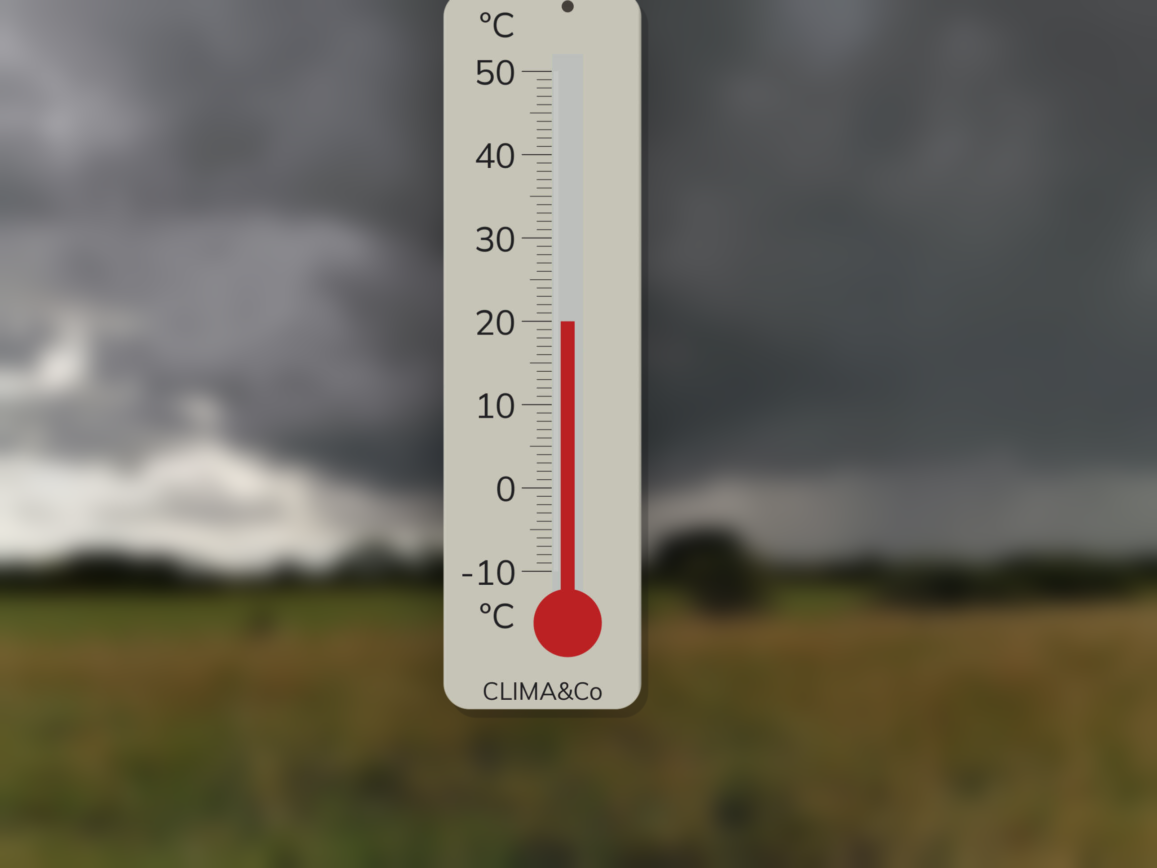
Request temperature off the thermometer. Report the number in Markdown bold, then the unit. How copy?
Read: **20** °C
